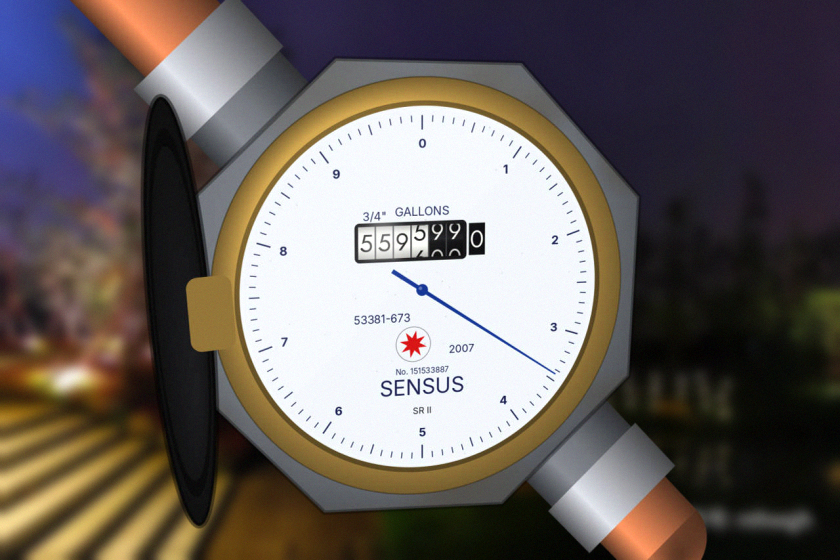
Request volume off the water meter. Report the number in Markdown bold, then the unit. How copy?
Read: **5595993.4** gal
